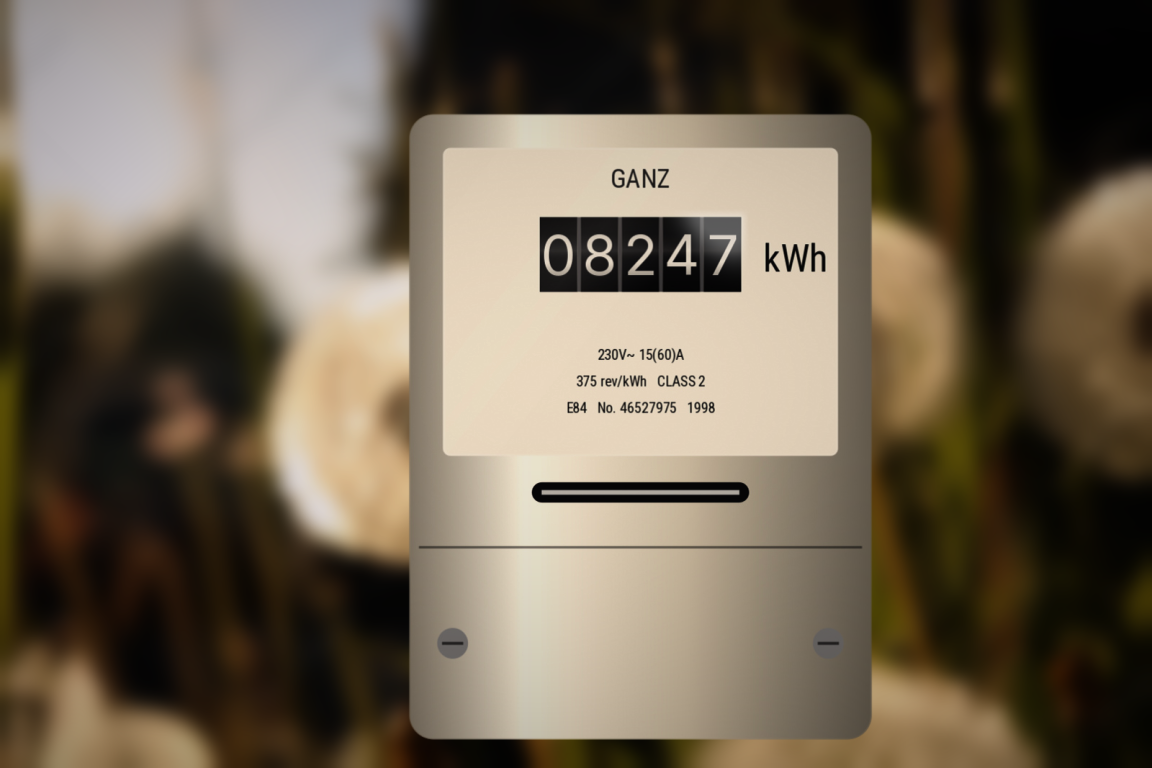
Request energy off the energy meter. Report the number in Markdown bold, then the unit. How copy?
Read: **8247** kWh
